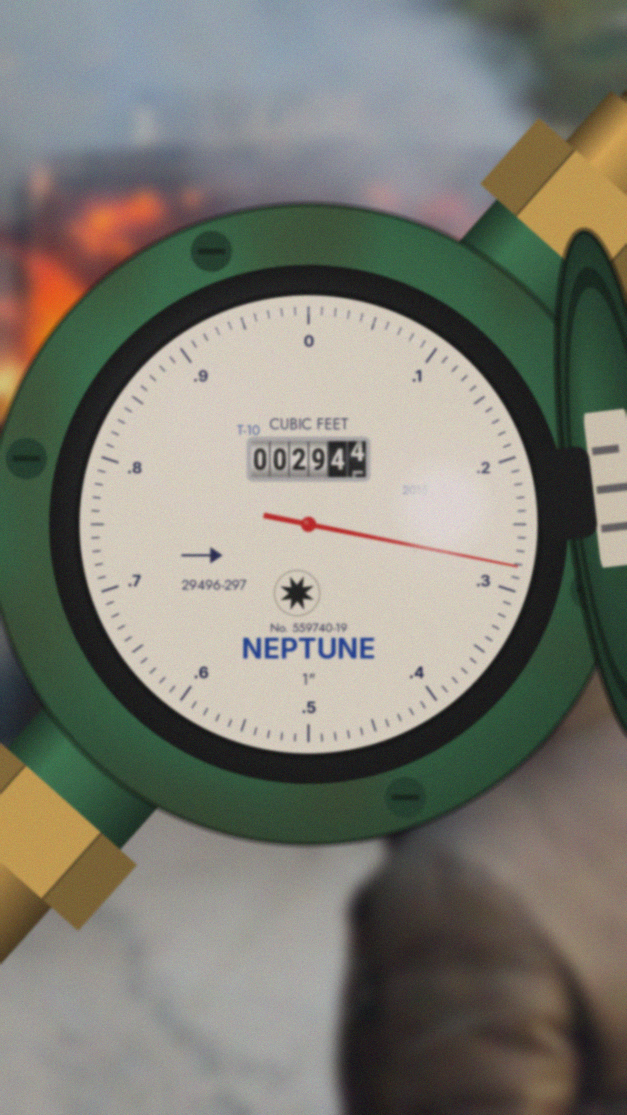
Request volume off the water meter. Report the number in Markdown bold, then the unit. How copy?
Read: **2944.28** ft³
